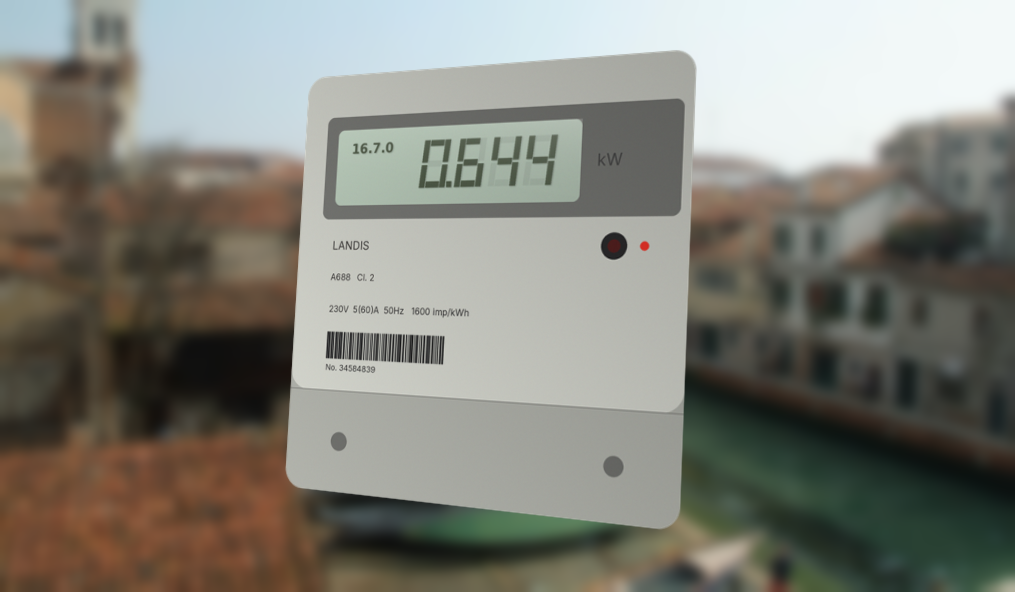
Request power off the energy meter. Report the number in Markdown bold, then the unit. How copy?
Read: **0.644** kW
